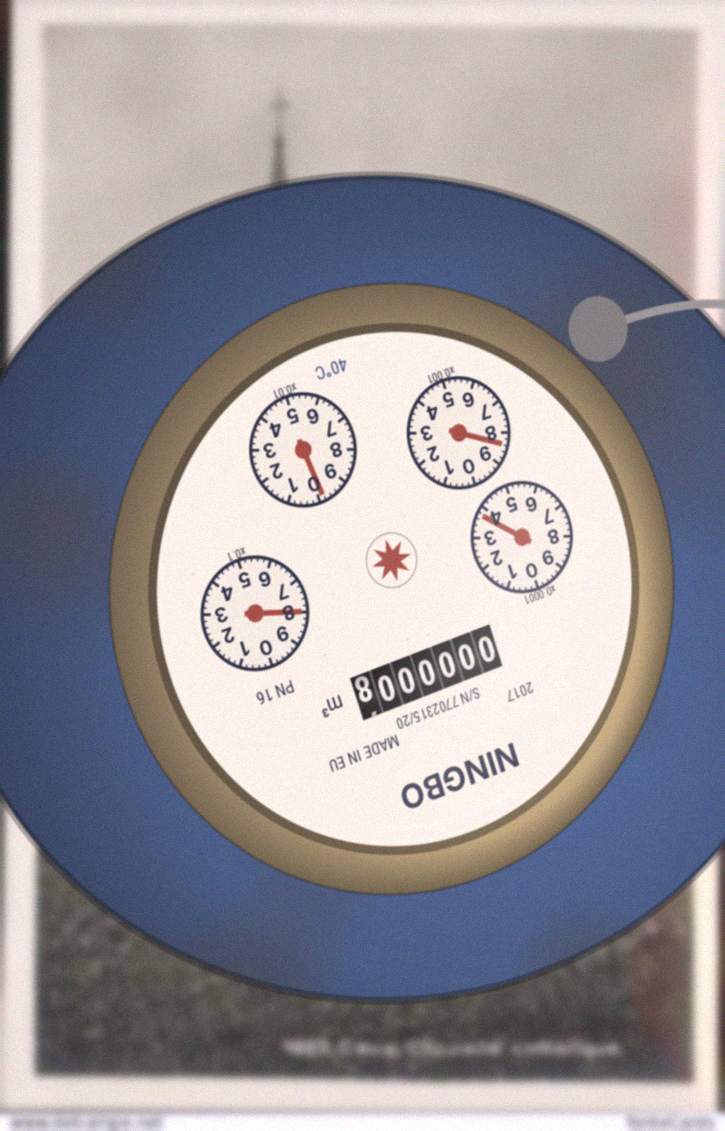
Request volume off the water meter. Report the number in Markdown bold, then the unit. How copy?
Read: **7.7983** m³
